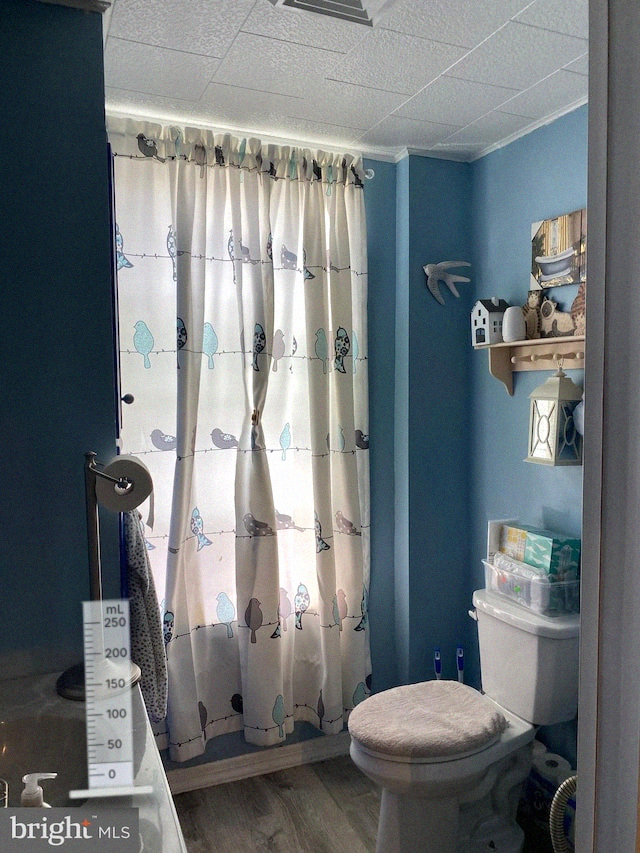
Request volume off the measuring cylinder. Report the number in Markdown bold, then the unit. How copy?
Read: **20** mL
